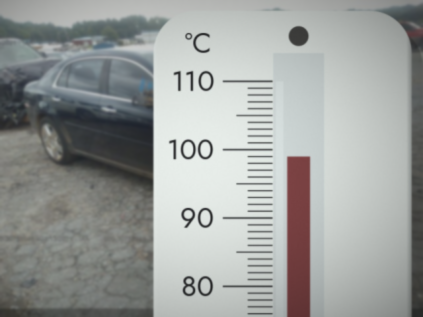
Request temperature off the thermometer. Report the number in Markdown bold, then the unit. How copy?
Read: **99** °C
